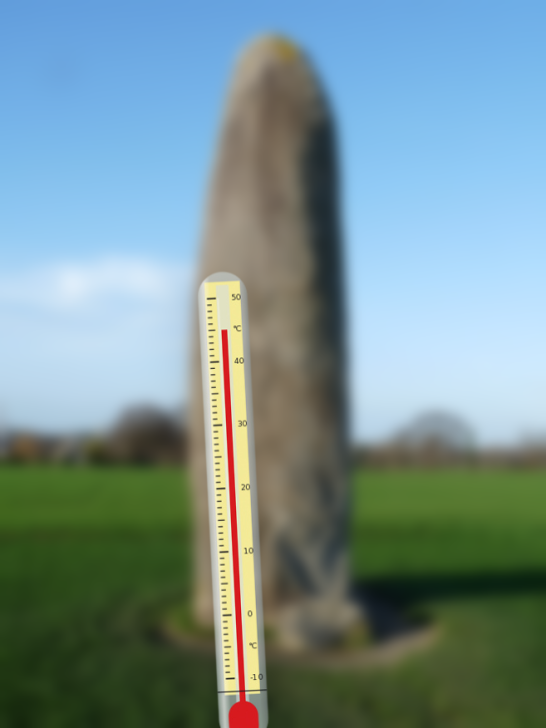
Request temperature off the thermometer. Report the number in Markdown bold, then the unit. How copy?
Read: **45** °C
